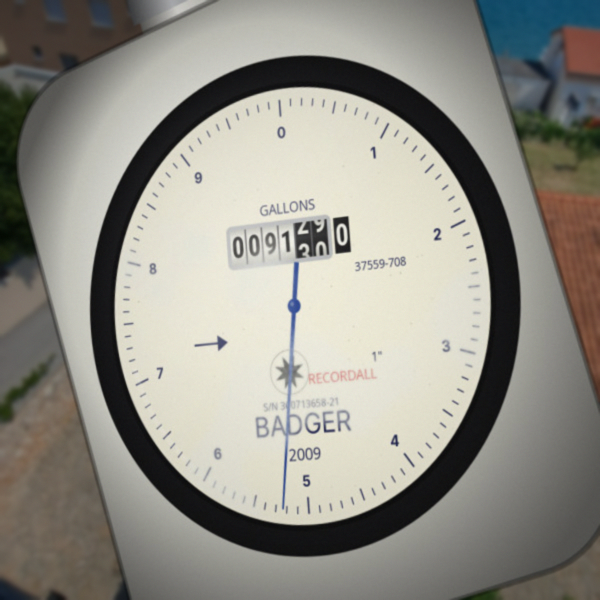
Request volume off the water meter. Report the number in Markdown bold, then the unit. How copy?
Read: **91295.2** gal
